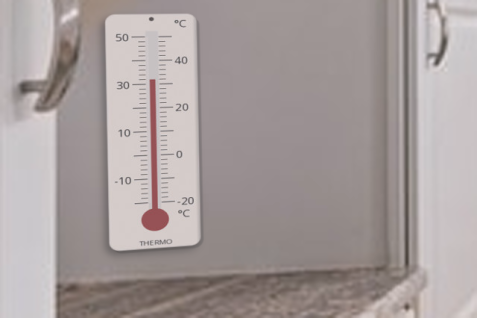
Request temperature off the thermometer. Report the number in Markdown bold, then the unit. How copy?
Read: **32** °C
